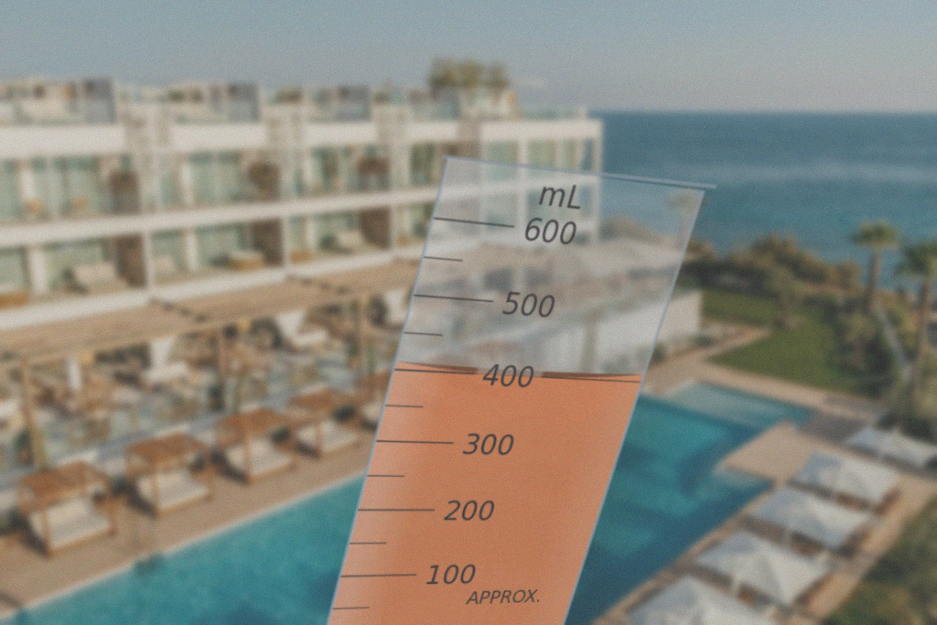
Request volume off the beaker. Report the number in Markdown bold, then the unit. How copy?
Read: **400** mL
